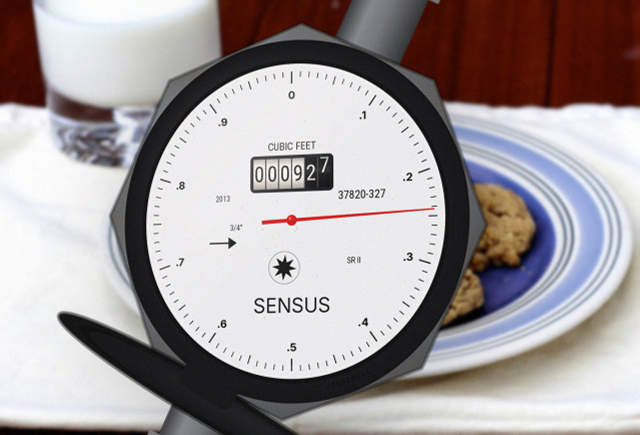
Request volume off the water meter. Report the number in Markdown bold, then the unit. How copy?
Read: **927.24** ft³
